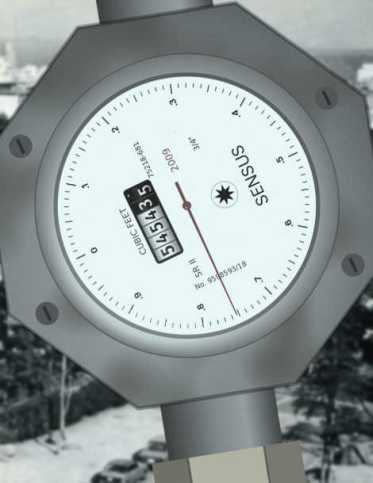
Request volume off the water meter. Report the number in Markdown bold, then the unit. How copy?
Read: **545434.75** ft³
